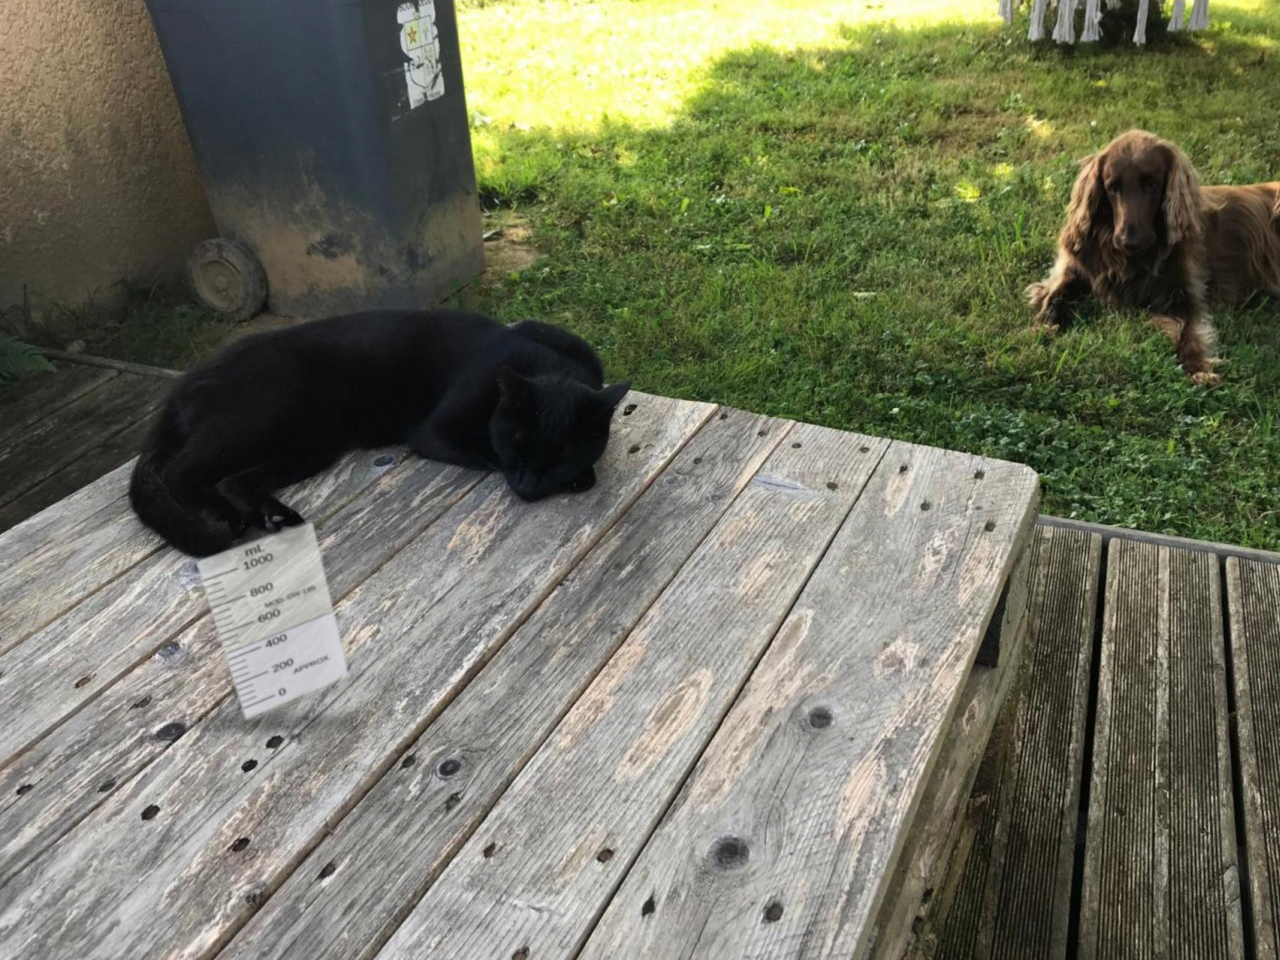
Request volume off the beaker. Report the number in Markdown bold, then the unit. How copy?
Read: **450** mL
